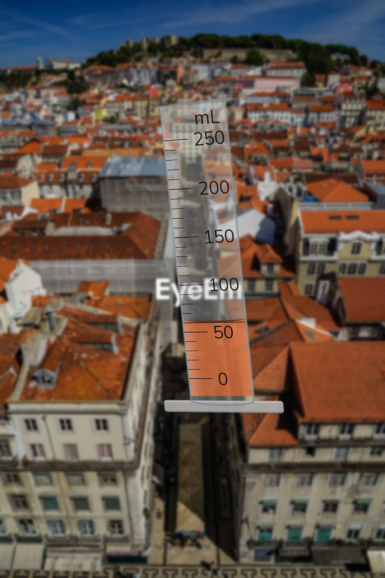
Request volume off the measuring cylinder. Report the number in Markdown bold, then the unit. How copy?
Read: **60** mL
